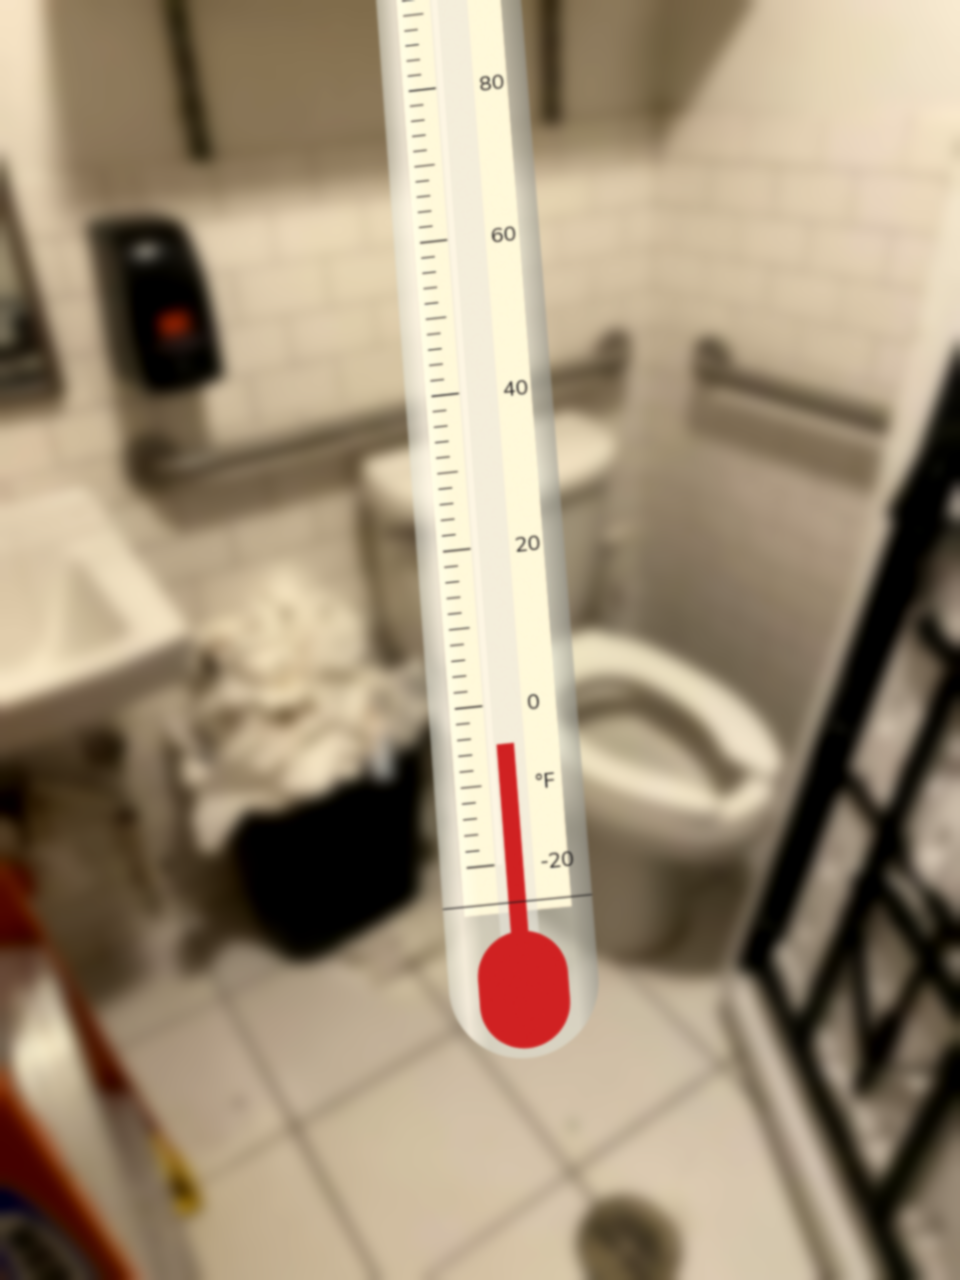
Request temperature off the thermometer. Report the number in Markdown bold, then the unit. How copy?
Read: **-5** °F
